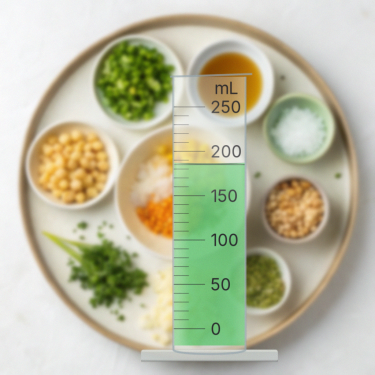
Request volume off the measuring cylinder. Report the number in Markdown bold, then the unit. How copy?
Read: **185** mL
